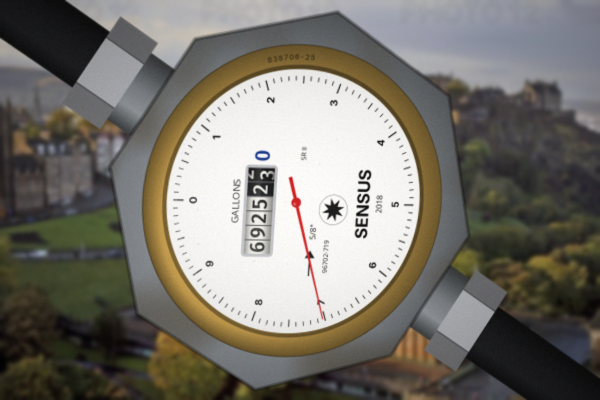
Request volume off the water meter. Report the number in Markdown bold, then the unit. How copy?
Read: **6925227.0** gal
